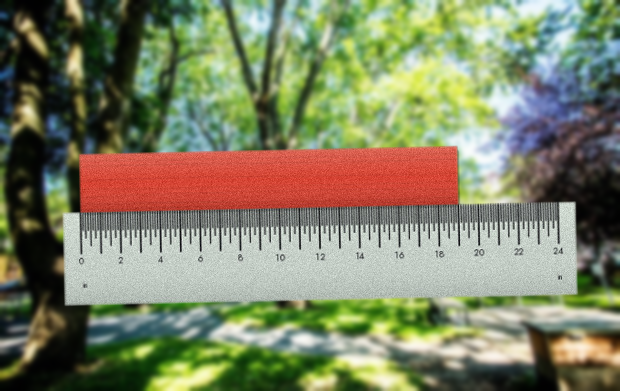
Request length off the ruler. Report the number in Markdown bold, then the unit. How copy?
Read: **19** in
